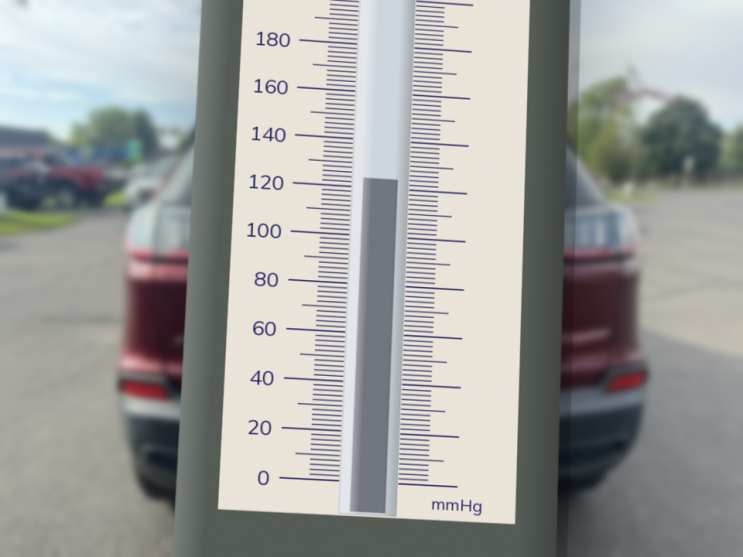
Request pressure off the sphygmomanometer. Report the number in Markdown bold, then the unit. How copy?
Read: **124** mmHg
